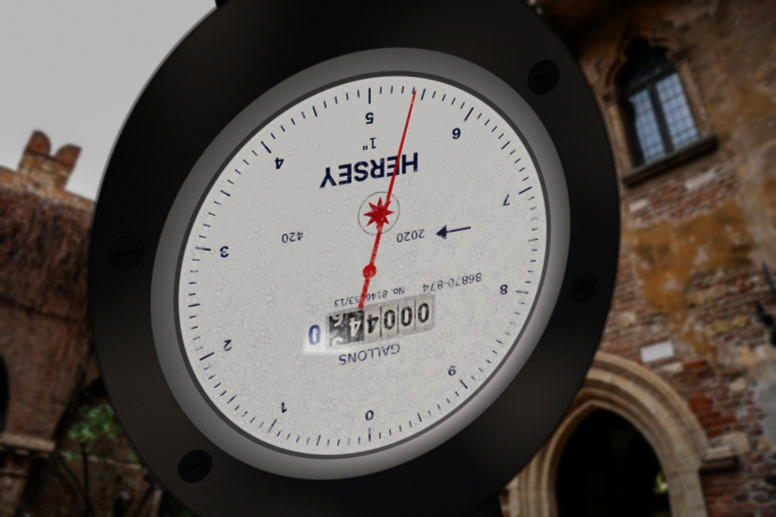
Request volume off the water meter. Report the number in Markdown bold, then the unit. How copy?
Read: **4455.4** gal
